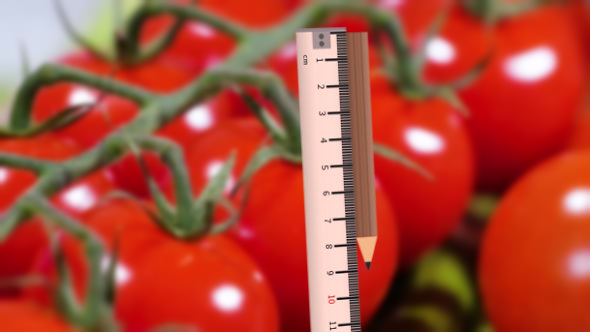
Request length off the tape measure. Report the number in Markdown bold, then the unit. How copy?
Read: **9** cm
